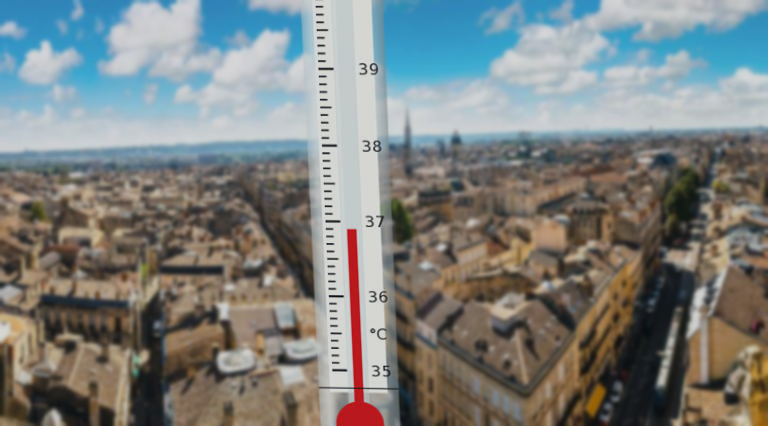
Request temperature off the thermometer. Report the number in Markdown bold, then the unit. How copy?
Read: **36.9** °C
